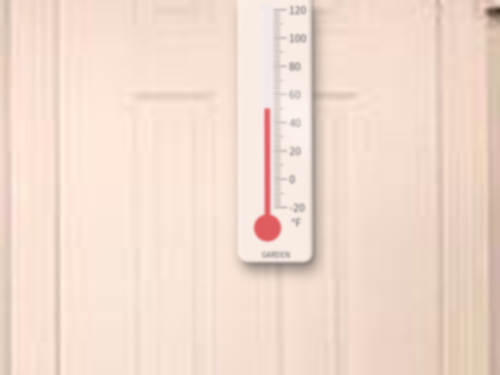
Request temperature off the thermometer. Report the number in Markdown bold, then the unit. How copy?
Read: **50** °F
